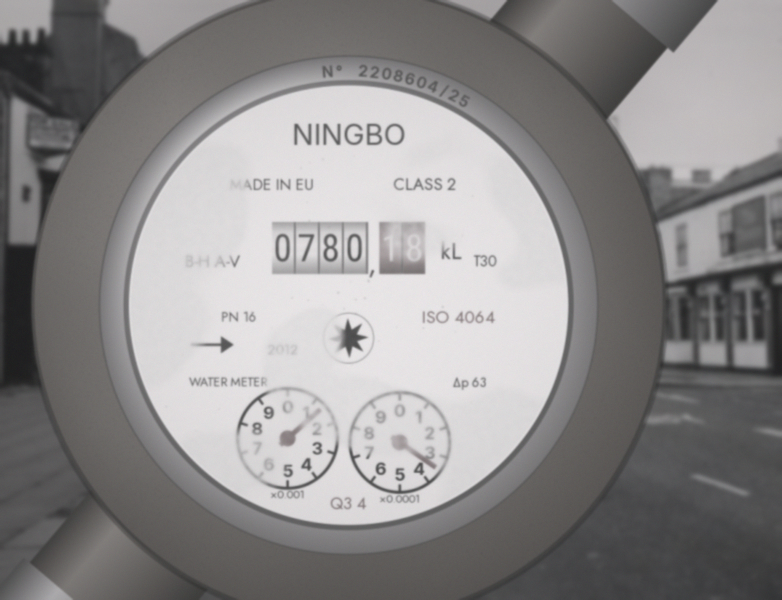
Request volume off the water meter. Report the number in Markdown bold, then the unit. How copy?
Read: **780.1813** kL
